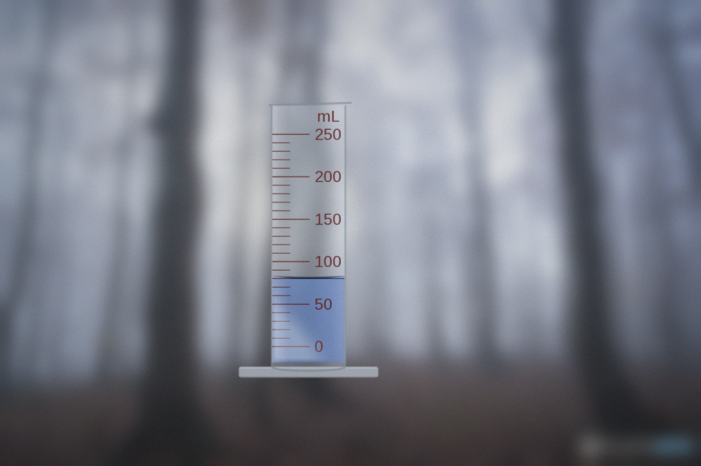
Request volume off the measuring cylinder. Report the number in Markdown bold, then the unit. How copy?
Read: **80** mL
